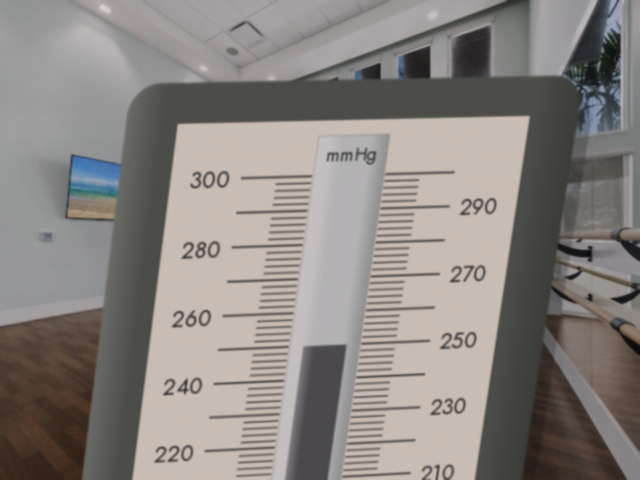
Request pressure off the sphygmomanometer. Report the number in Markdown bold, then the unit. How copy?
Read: **250** mmHg
